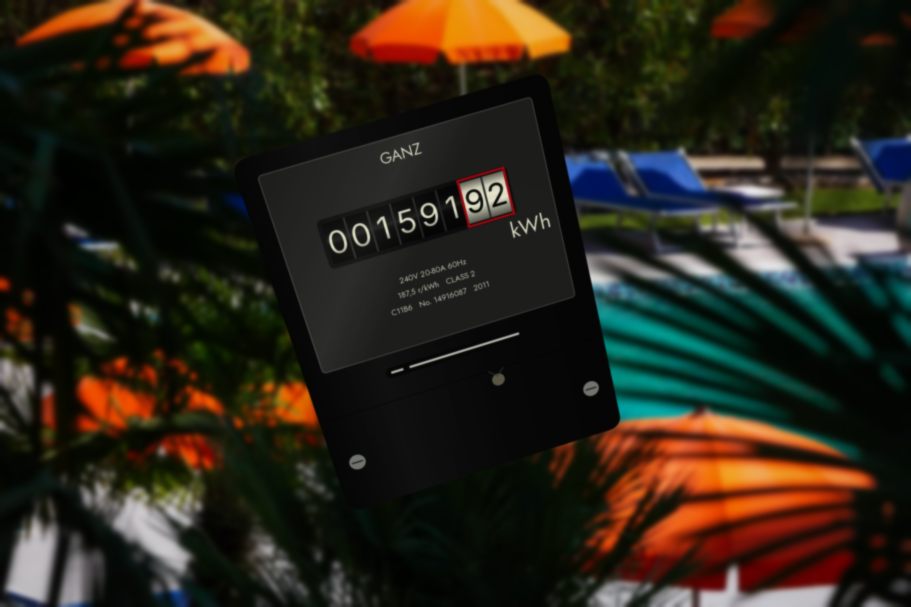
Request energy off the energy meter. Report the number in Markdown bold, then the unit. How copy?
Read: **1591.92** kWh
